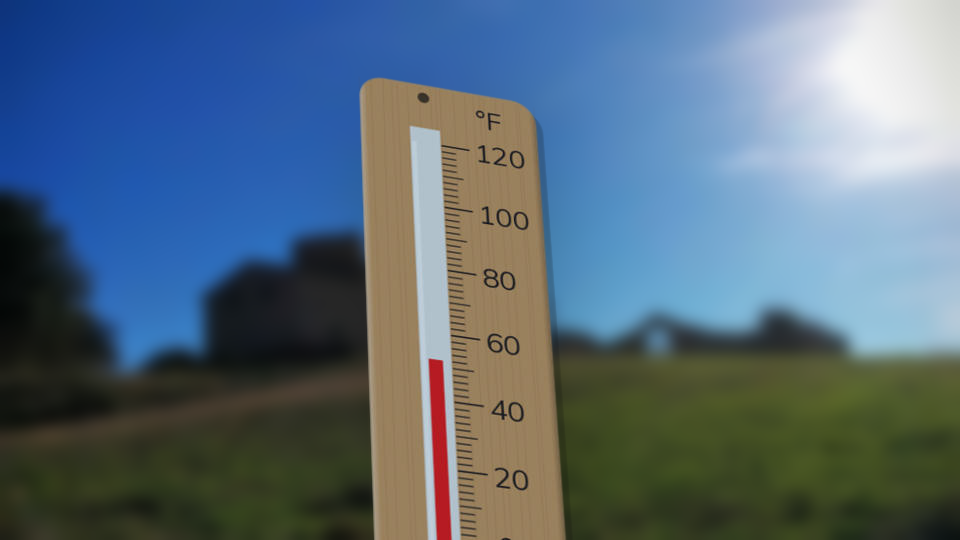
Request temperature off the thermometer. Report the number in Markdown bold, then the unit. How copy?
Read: **52** °F
